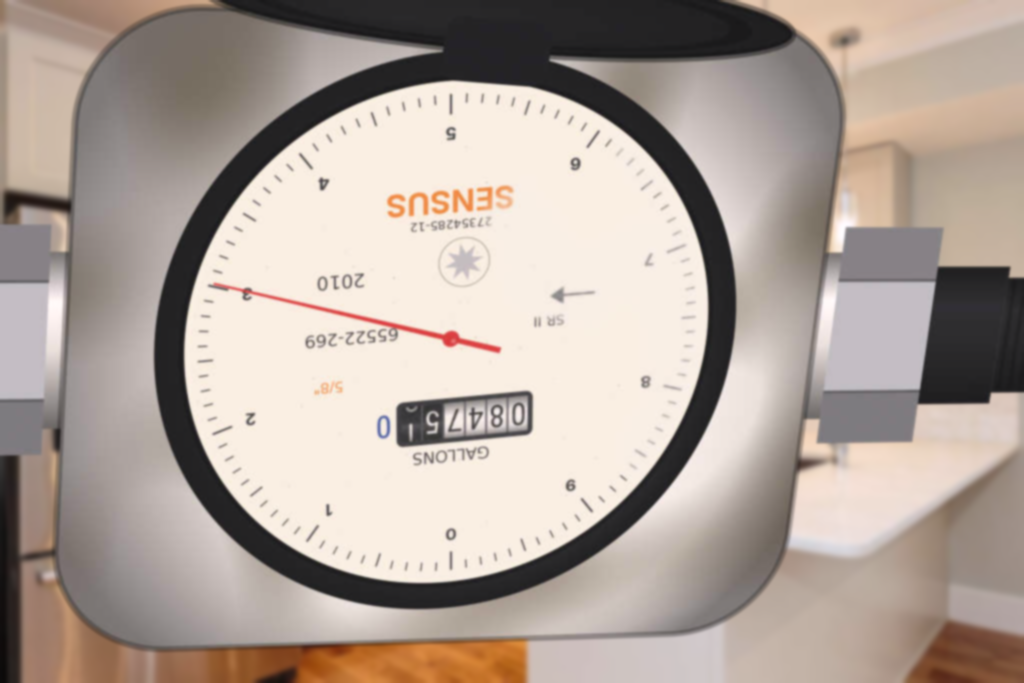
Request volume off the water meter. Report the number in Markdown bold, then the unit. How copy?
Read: **847513.0** gal
